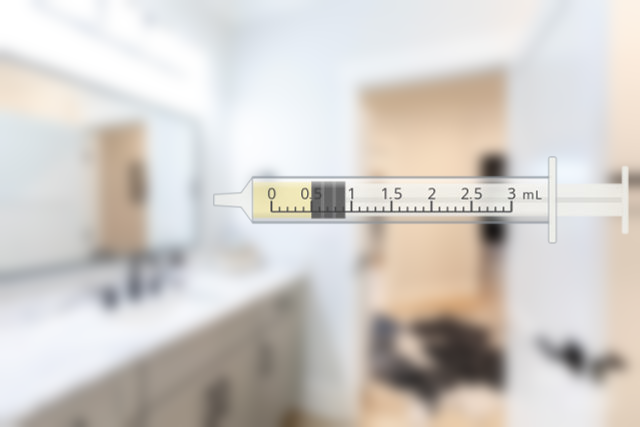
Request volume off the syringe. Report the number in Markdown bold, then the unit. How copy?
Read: **0.5** mL
